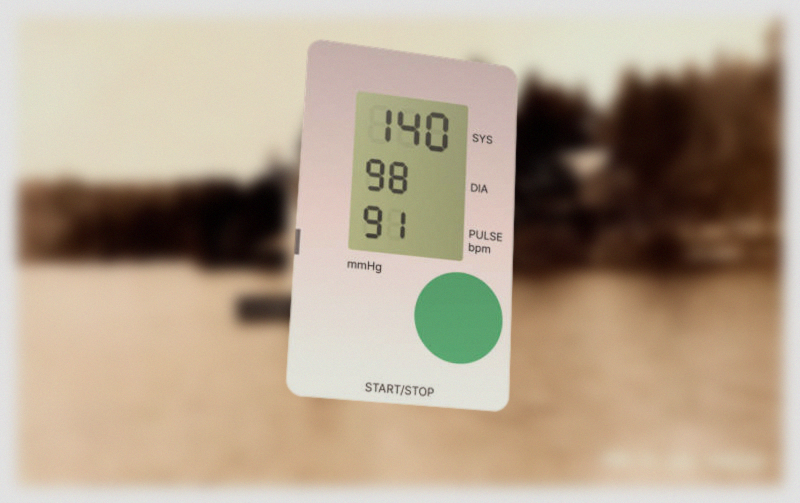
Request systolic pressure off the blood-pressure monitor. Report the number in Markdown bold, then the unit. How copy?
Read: **140** mmHg
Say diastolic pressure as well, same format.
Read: **98** mmHg
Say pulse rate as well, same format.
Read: **91** bpm
